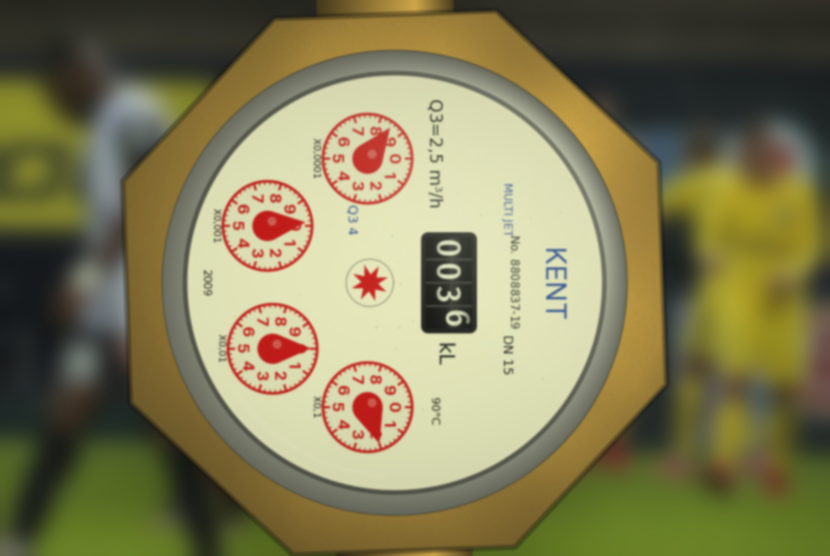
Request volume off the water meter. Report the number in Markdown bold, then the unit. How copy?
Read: **36.1998** kL
